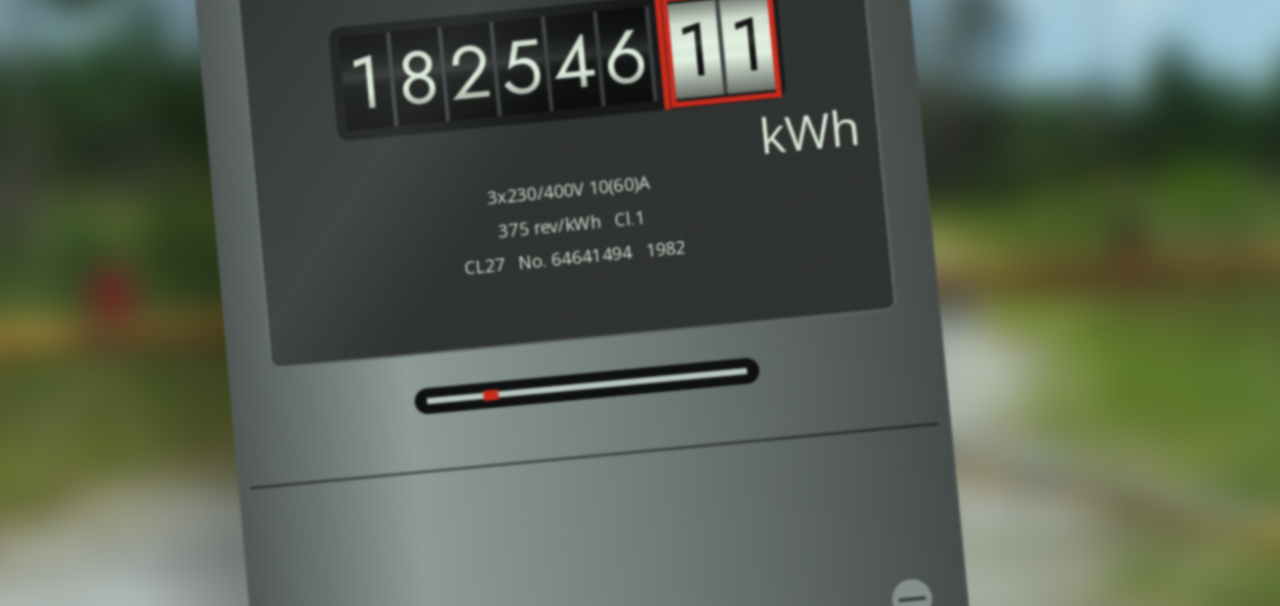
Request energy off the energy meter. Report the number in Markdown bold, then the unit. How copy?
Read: **182546.11** kWh
